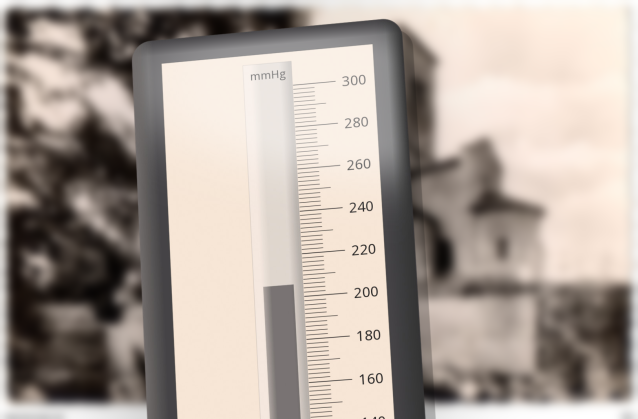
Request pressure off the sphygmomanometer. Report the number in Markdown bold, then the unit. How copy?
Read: **206** mmHg
